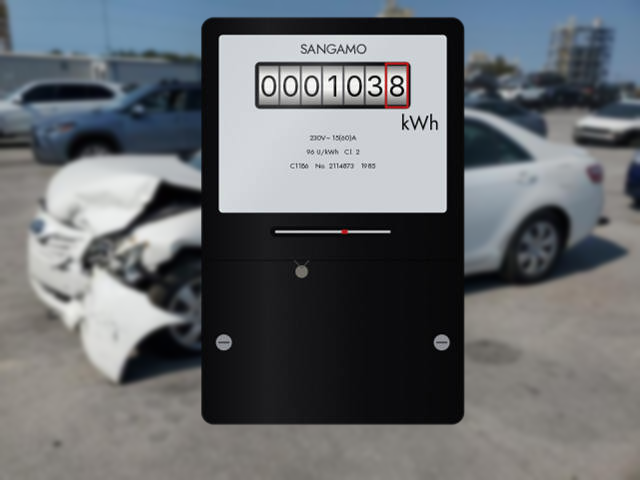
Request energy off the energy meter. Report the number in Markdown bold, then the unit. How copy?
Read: **103.8** kWh
